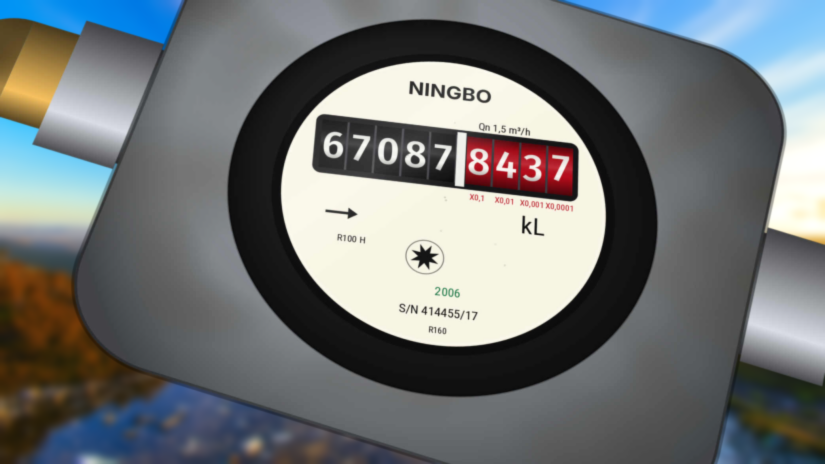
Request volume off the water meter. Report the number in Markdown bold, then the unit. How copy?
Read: **67087.8437** kL
